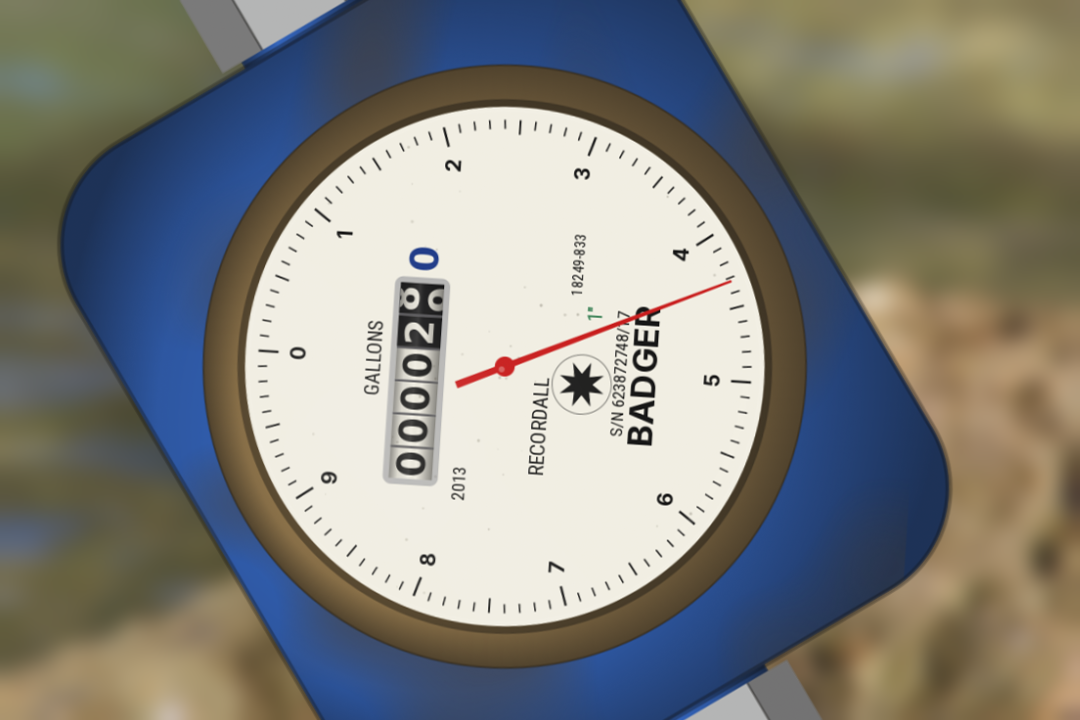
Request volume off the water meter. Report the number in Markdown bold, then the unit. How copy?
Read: **284.3** gal
